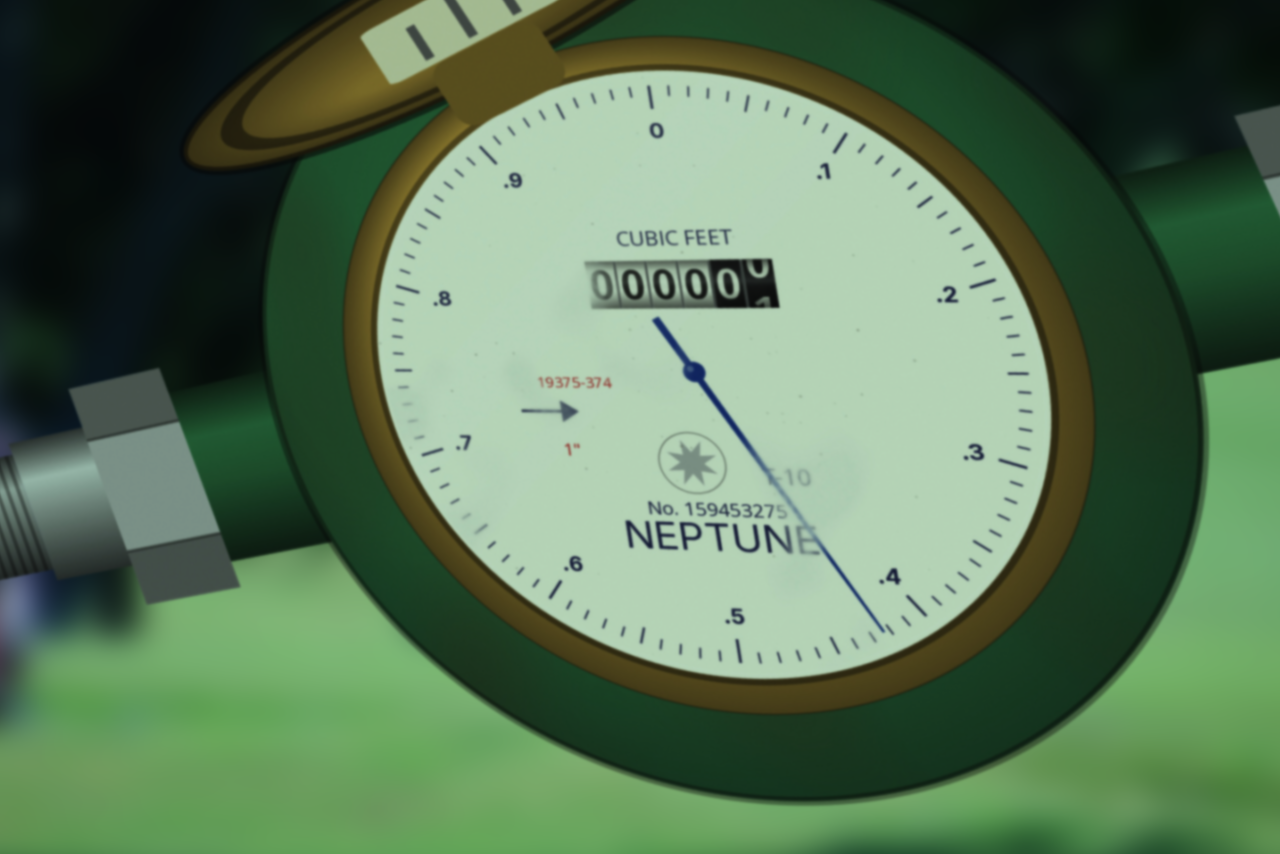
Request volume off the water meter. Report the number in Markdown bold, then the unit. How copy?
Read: **0.42** ft³
